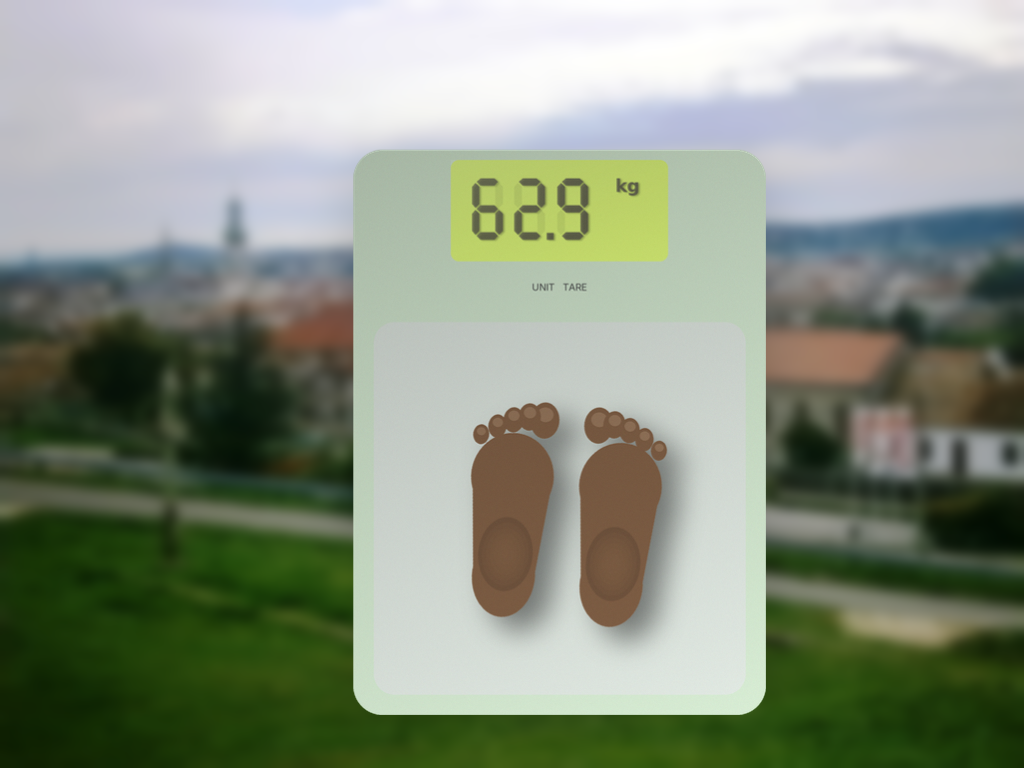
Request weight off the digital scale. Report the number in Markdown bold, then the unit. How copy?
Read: **62.9** kg
